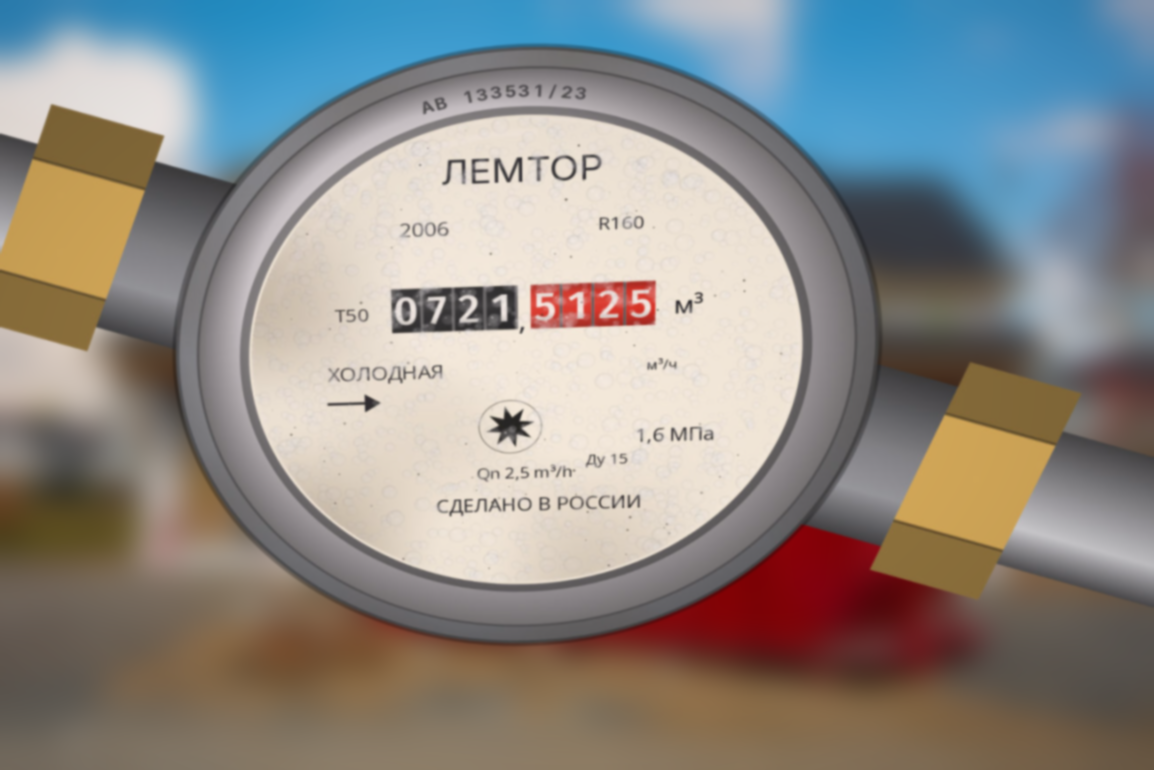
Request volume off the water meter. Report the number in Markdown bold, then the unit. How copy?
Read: **721.5125** m³
